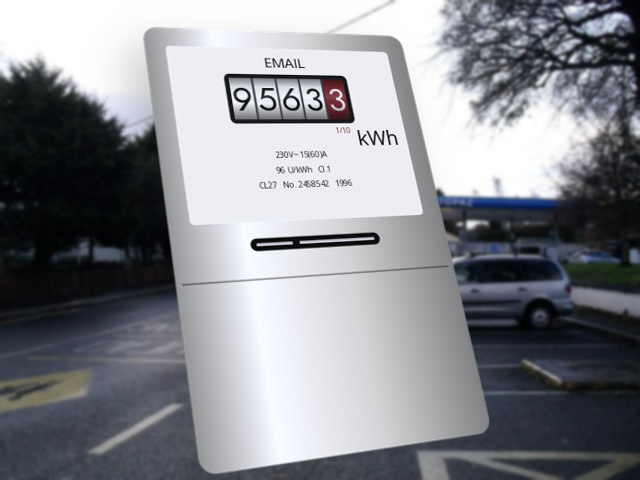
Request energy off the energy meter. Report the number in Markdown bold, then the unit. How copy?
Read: **9563.3** kWh
